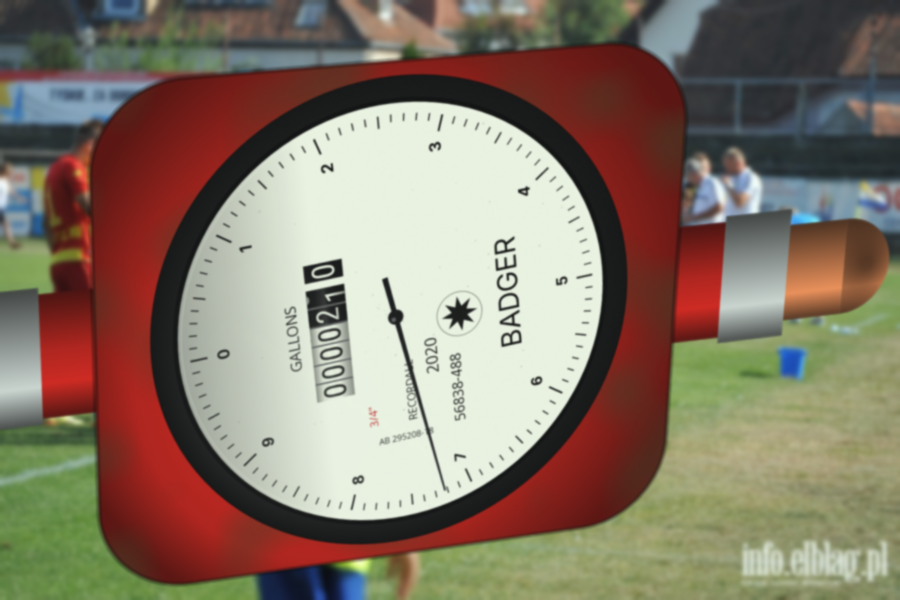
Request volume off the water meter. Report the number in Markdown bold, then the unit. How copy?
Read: **207.2** gal
